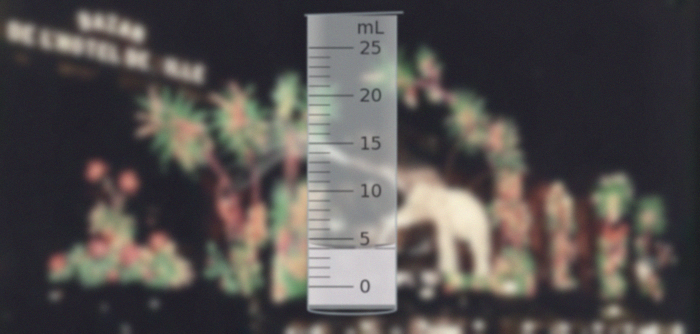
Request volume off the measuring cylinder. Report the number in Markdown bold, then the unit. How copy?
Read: **4** mL
